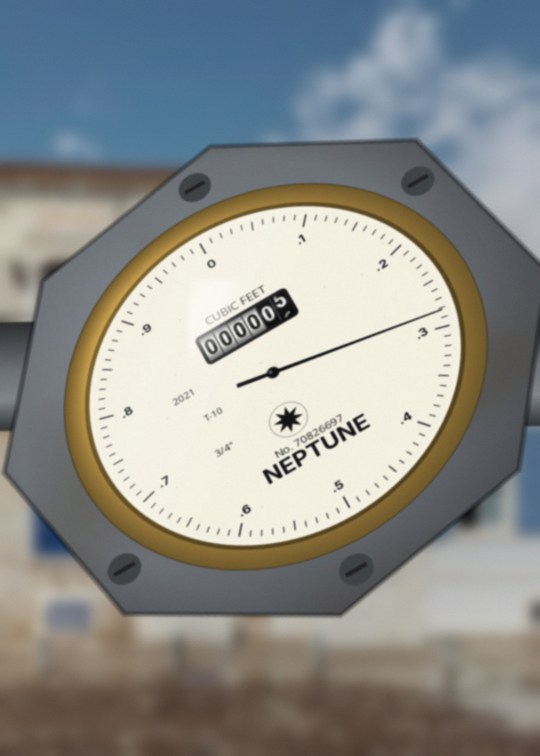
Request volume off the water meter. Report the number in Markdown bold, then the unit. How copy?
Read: **5.28** ft³
